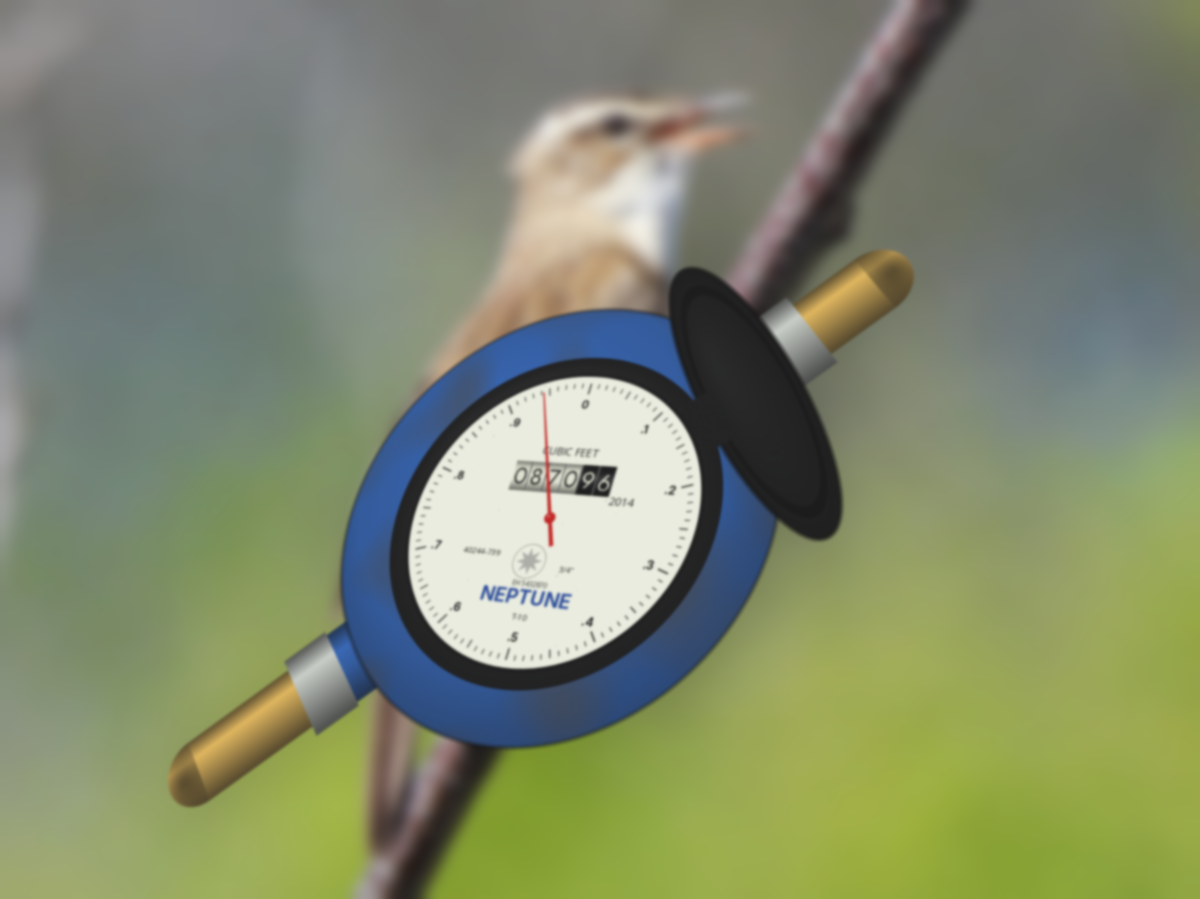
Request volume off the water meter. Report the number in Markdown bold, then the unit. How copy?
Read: **87095.94** ft³
